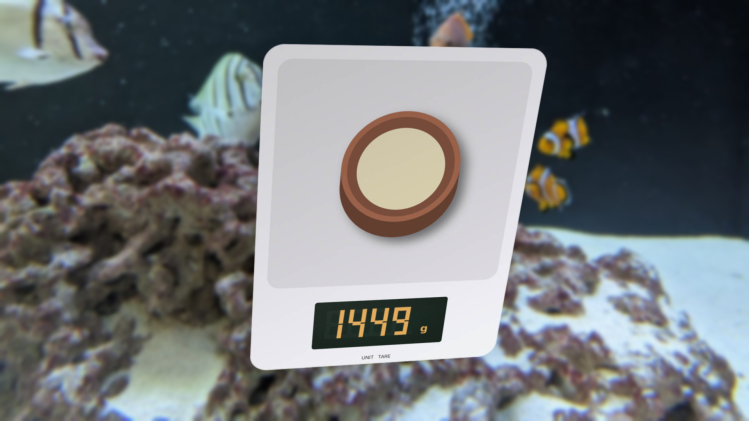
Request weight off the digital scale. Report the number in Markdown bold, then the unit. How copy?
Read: **1449** g
